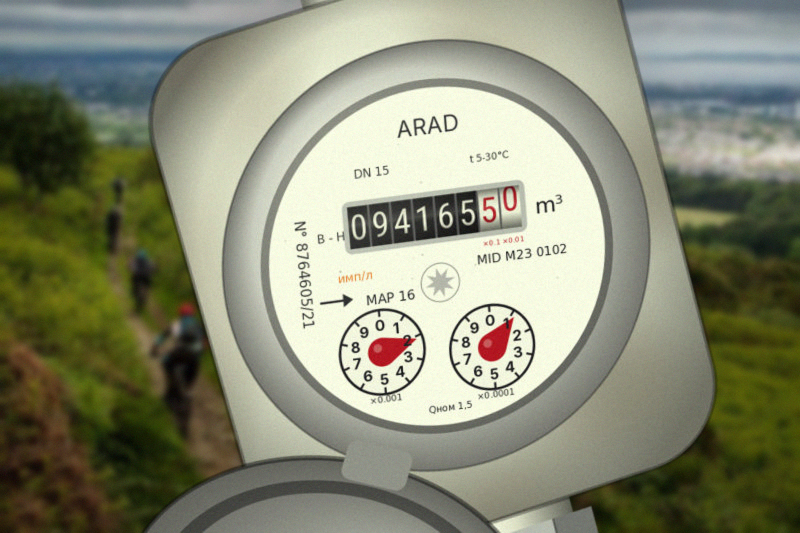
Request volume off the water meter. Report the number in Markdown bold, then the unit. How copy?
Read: **94165.5021** m³
